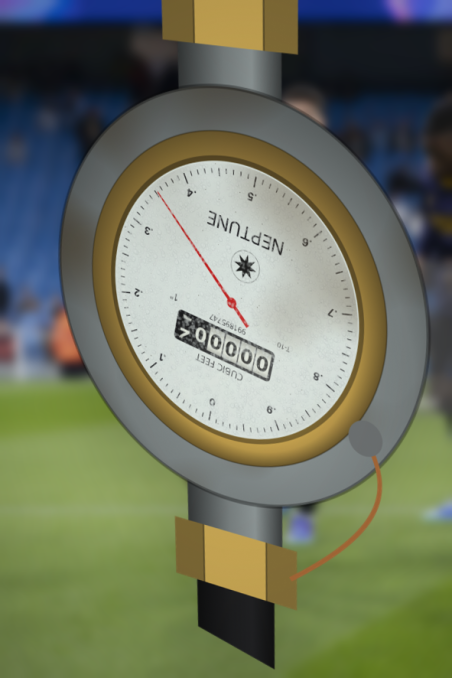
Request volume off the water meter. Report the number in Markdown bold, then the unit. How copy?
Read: **2.35** ft³
